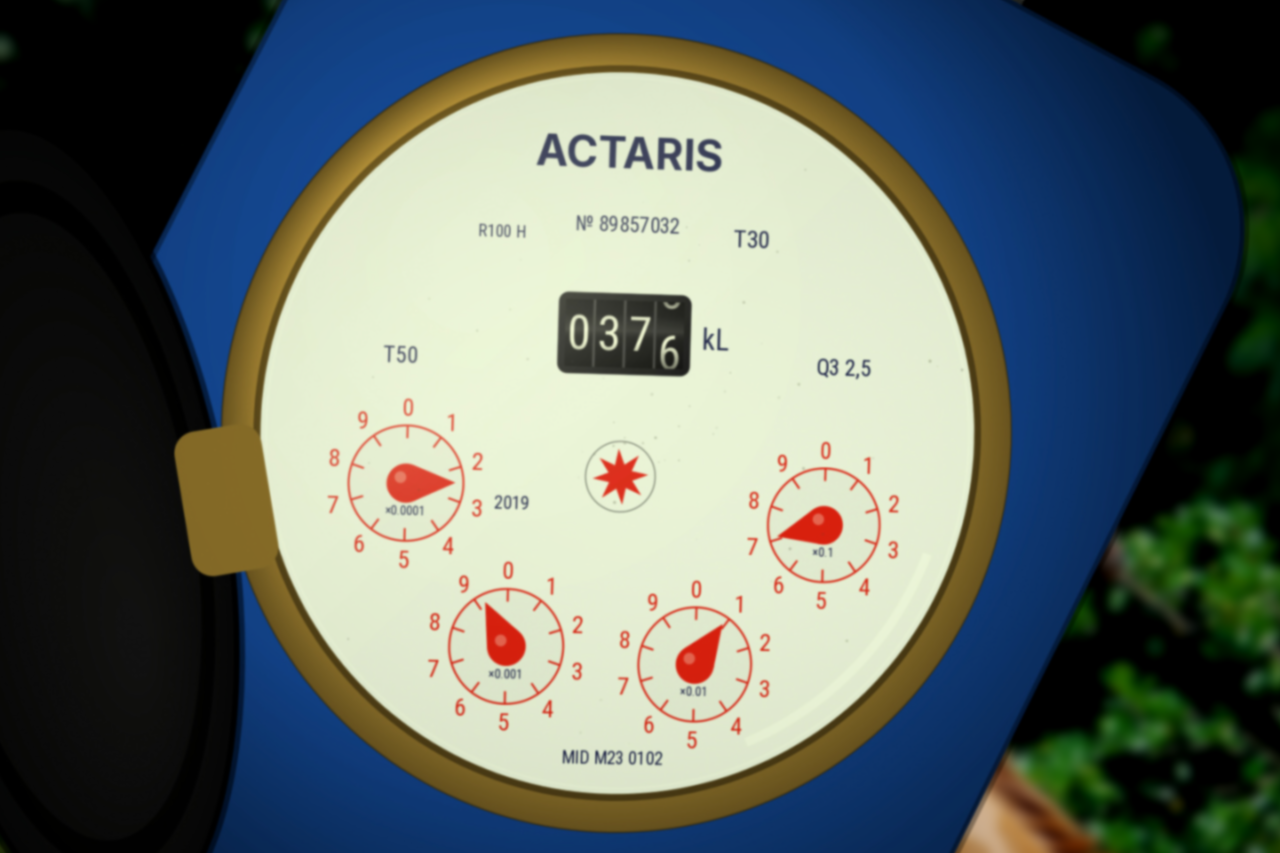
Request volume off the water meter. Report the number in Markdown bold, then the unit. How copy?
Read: **375.7092** kL
